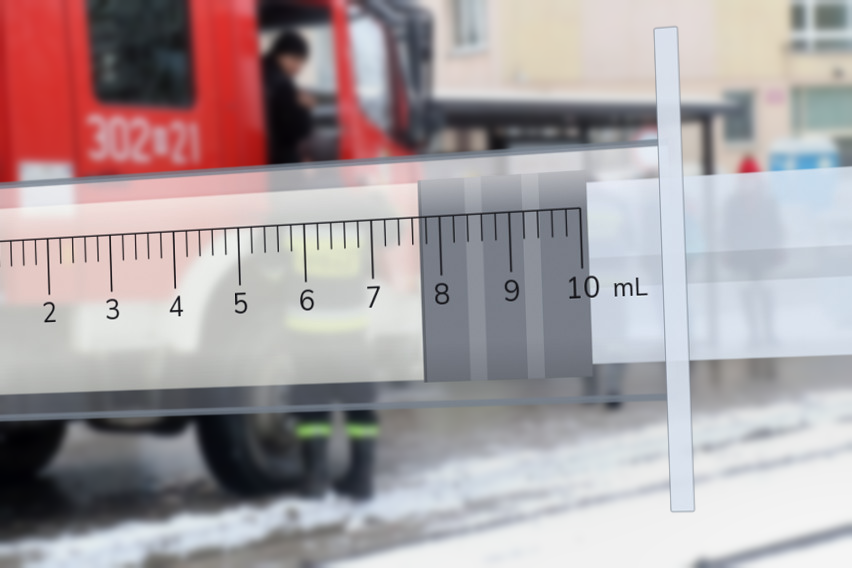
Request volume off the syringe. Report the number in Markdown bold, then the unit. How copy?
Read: **7.7** mL
